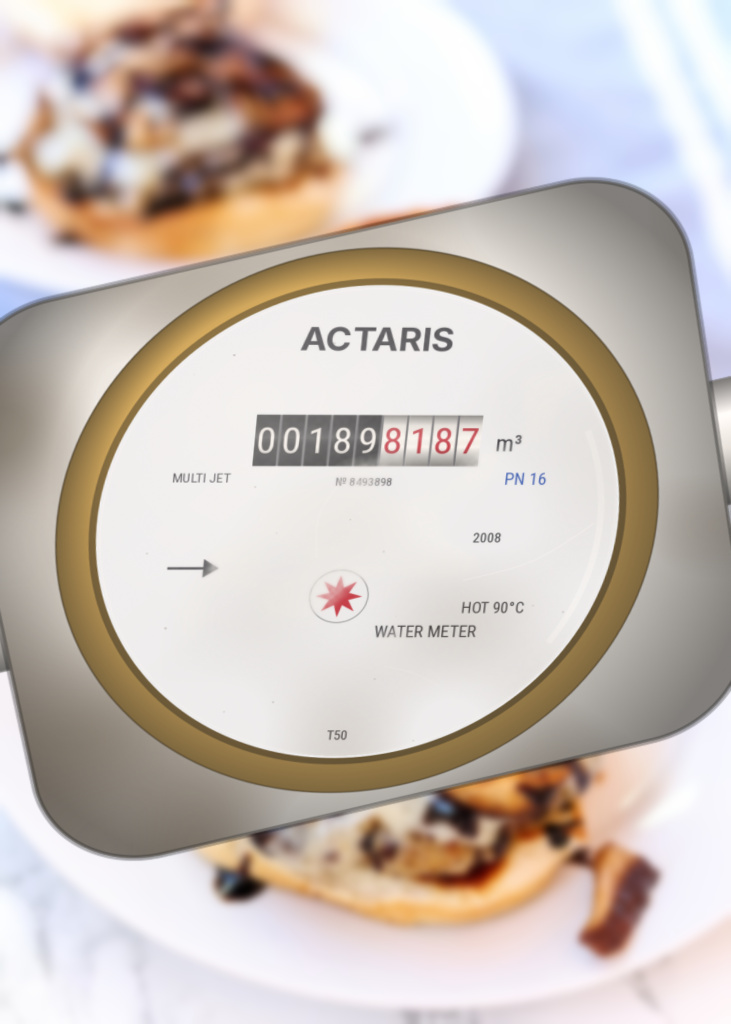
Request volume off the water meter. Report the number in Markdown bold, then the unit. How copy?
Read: **189.8187** m³
